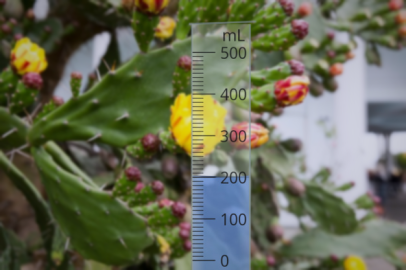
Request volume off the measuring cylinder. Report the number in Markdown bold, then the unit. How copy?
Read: **200** mL
